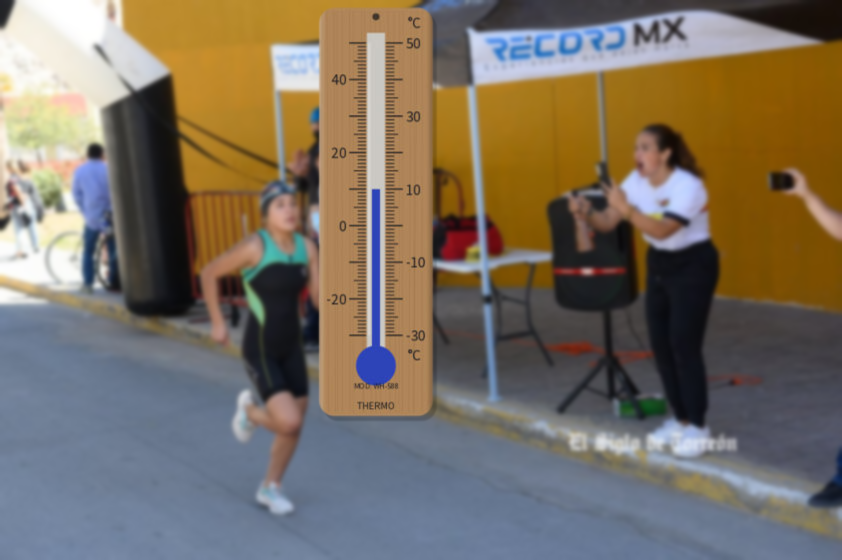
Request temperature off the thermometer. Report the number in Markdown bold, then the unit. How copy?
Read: **10** °C
